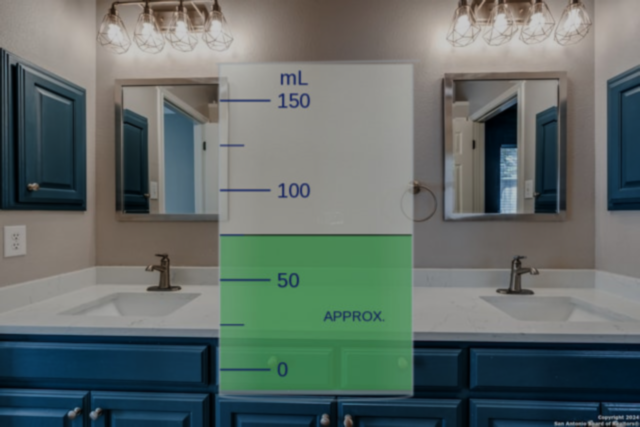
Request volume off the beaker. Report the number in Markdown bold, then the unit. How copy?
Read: **75** mL
